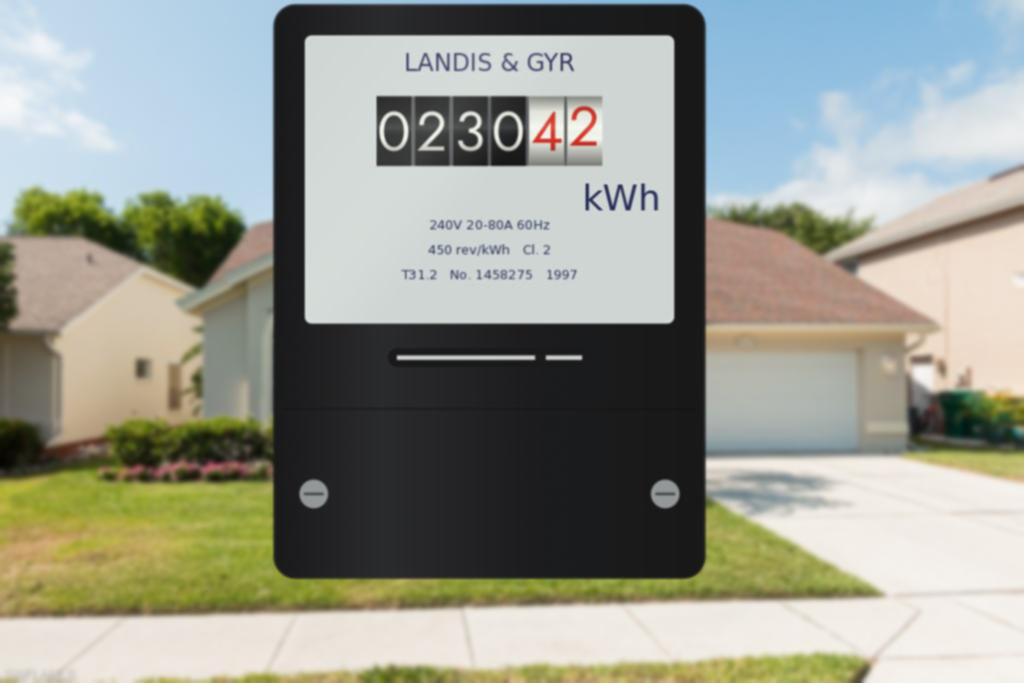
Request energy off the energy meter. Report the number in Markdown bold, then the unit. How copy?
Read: **230.42** kWh
